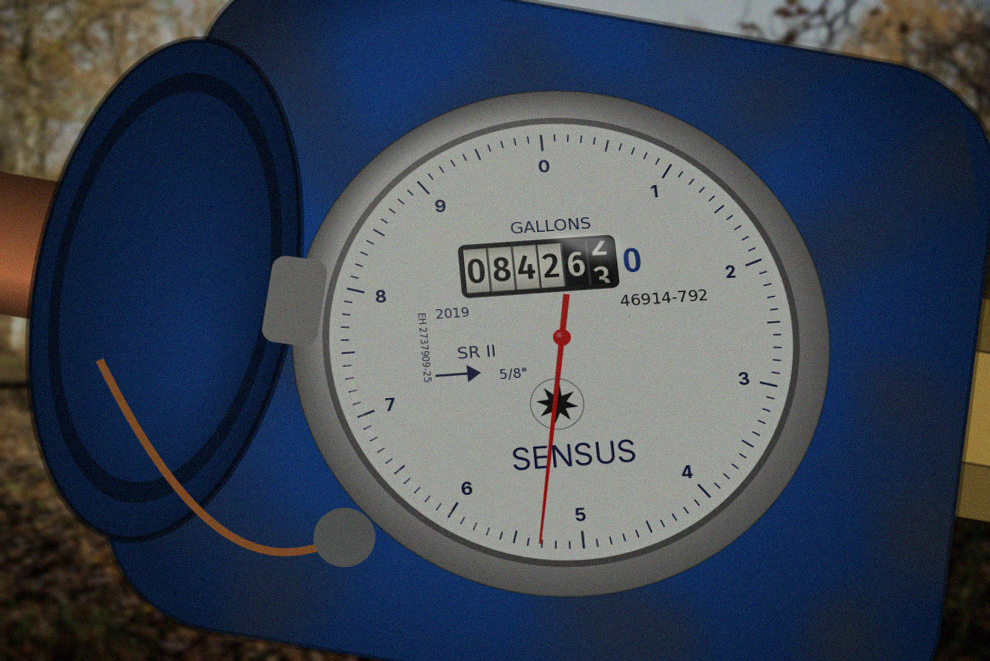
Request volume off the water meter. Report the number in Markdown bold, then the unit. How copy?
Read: **842625.3** gal
